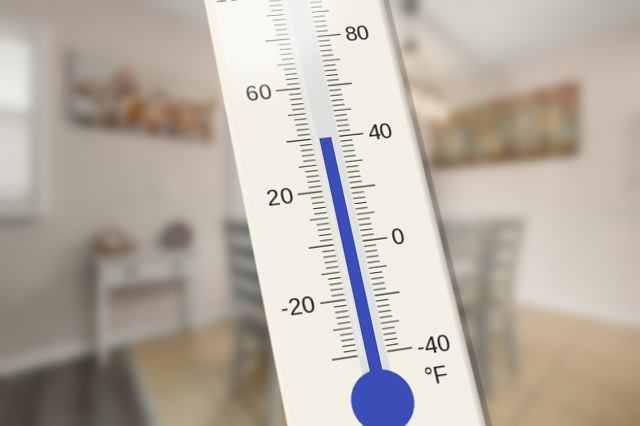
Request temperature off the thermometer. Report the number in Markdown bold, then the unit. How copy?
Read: **40** °F
